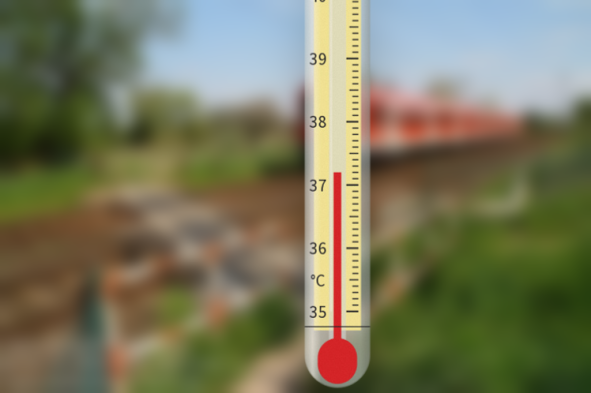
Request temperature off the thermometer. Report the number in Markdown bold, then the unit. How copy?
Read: **37.2** °C
